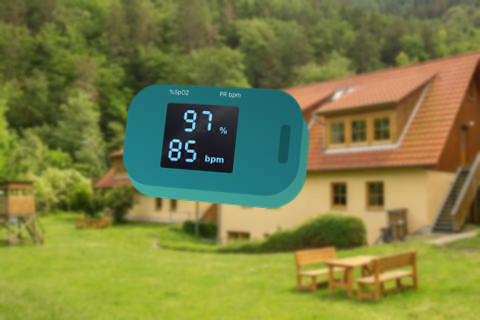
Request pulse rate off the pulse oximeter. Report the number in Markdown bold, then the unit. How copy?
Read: **85** bpm
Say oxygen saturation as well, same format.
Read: **97** %
